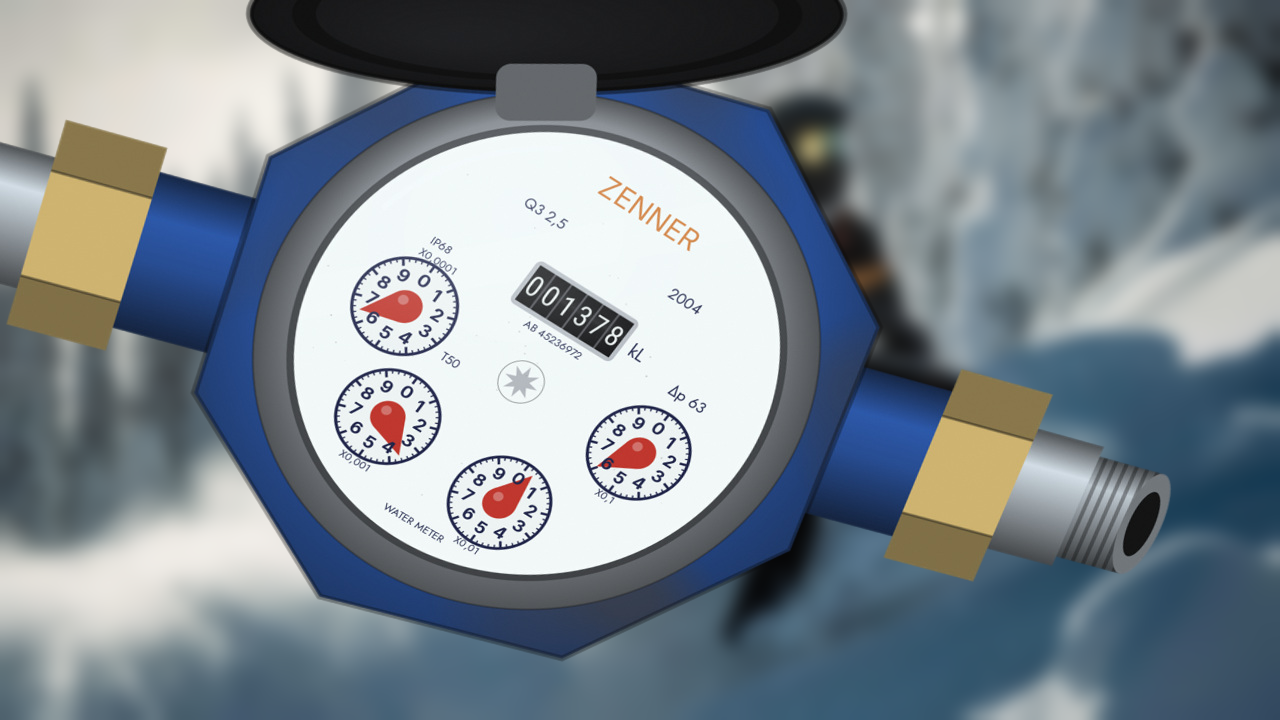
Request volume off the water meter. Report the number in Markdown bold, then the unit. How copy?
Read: **1378.6036** kL
